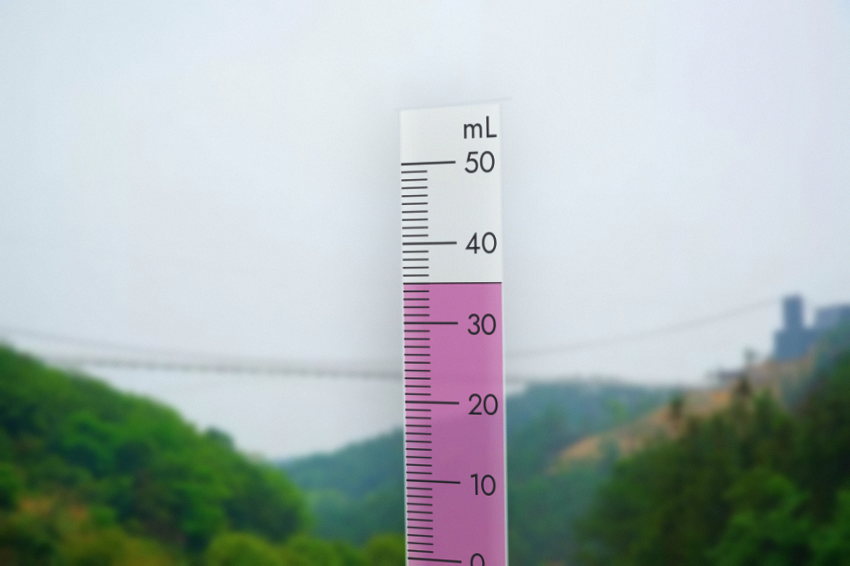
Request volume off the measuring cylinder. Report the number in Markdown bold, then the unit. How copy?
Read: **35** mL
